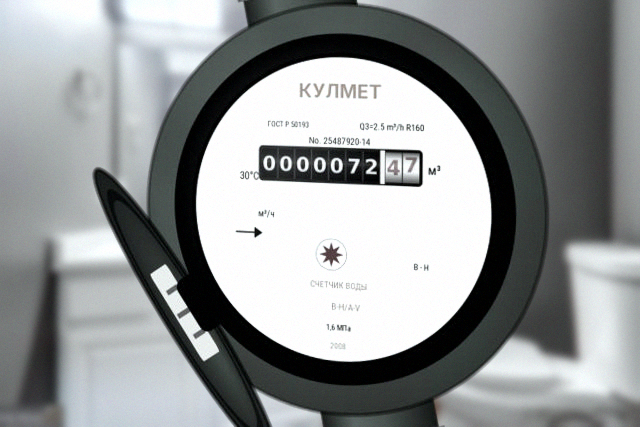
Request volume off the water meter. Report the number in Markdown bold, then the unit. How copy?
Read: **72.47** m³
